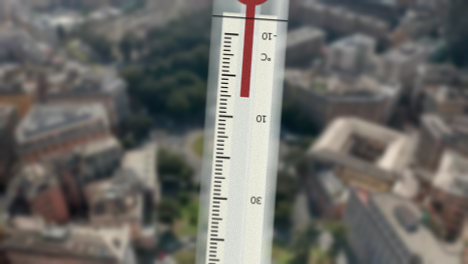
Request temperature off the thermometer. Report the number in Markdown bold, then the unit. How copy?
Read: **5** °C
